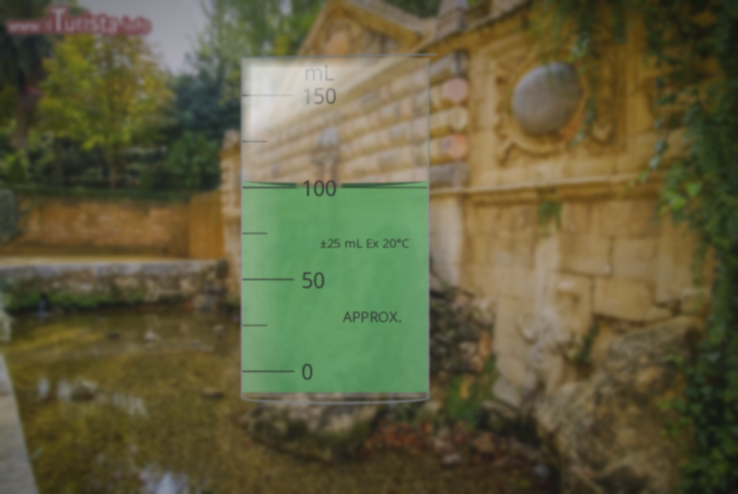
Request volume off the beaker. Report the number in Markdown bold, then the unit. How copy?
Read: **100** mL
